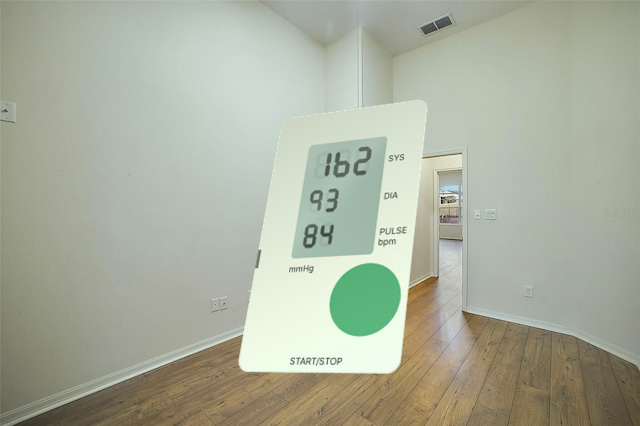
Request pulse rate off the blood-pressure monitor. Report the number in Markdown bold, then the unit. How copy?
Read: **84** bpm
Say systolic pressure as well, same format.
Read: **162** mmHg
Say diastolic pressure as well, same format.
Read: **93** mmHg
